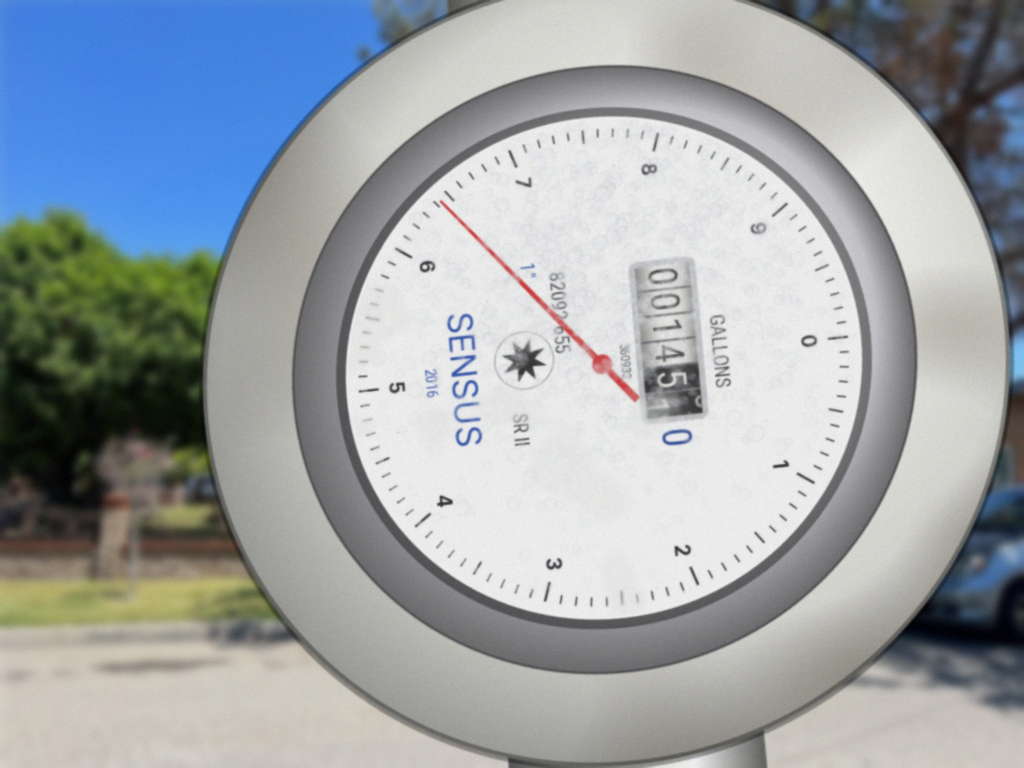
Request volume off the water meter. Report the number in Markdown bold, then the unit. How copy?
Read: **14506.4** gal
